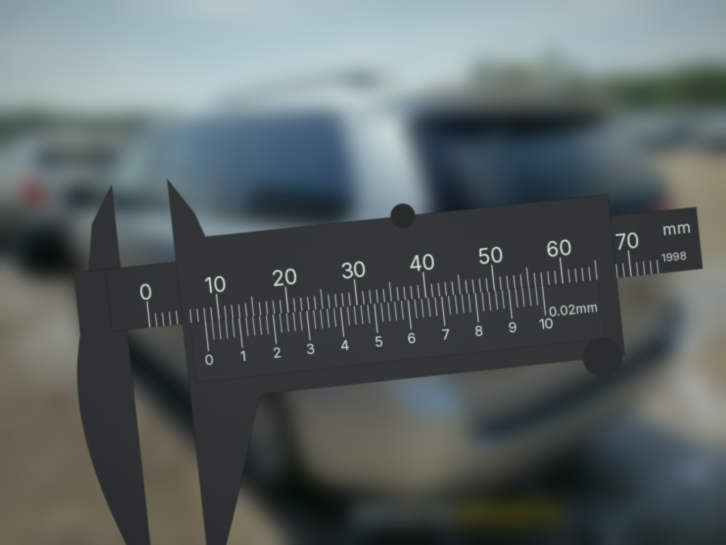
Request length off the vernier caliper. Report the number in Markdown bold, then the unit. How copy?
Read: **8.0** mm
